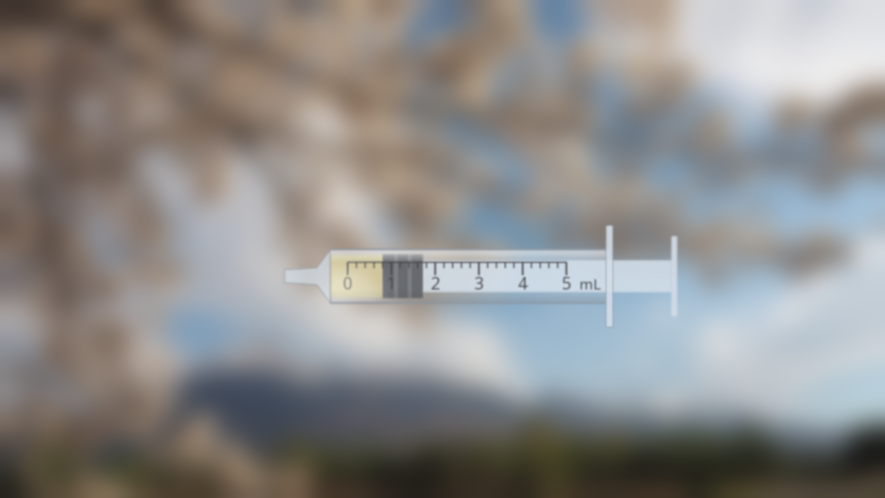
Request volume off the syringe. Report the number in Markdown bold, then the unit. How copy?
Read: **0.8** mL
